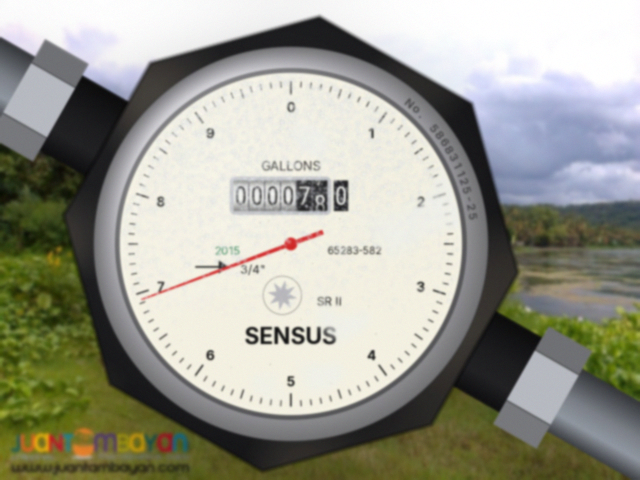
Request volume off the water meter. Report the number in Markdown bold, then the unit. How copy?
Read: **776.9** gal
